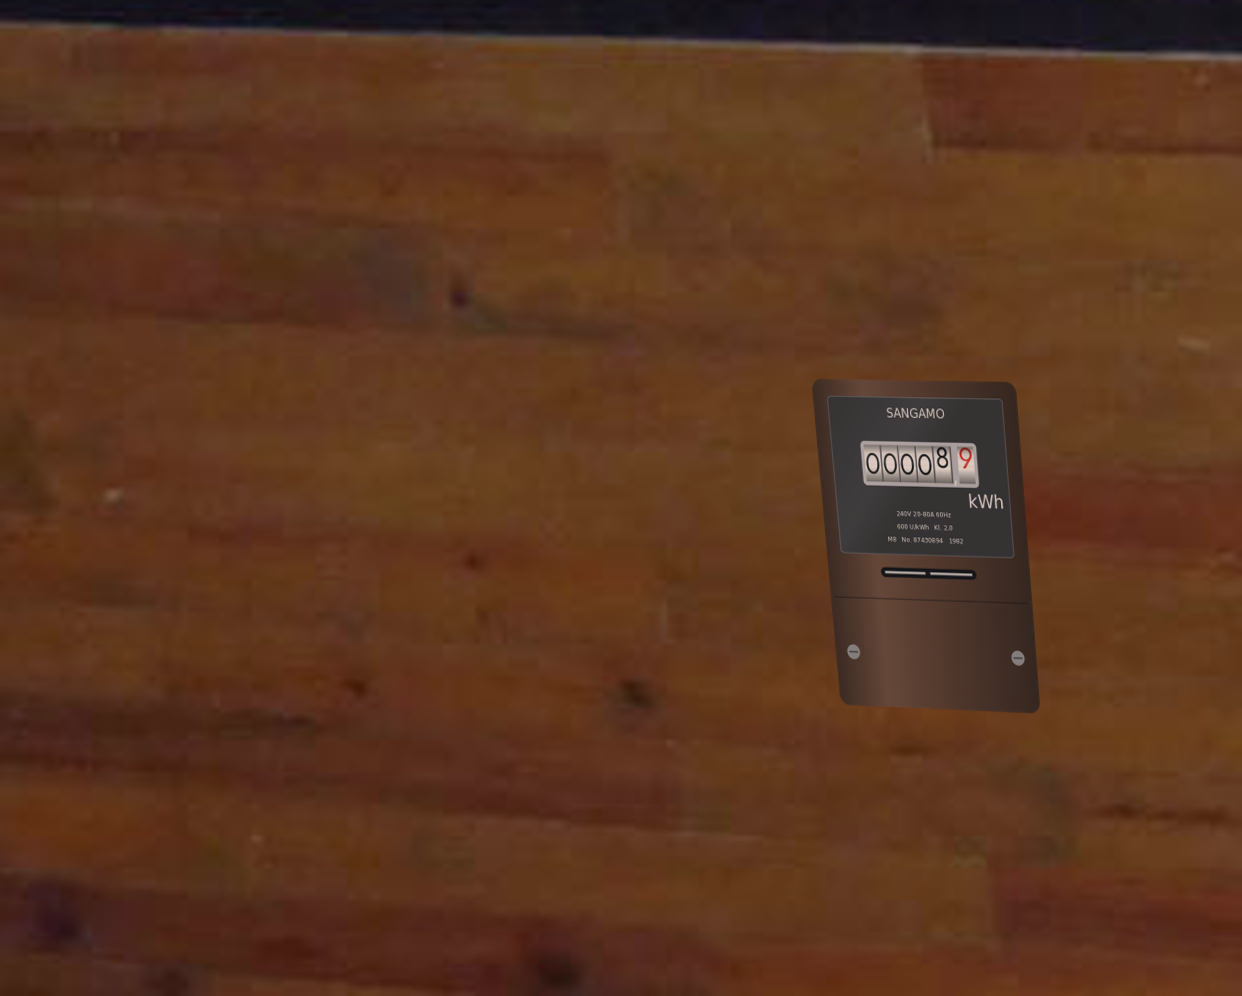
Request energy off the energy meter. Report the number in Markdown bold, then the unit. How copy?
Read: **8.9** kWh
